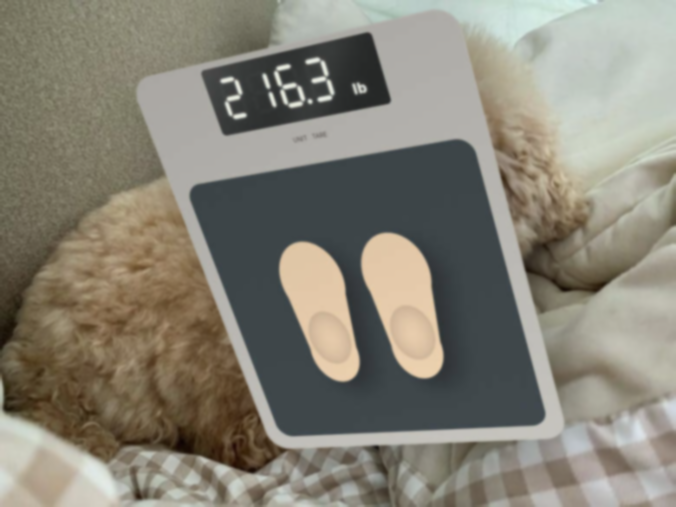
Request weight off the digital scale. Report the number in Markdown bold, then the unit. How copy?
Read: **216.3** lb
